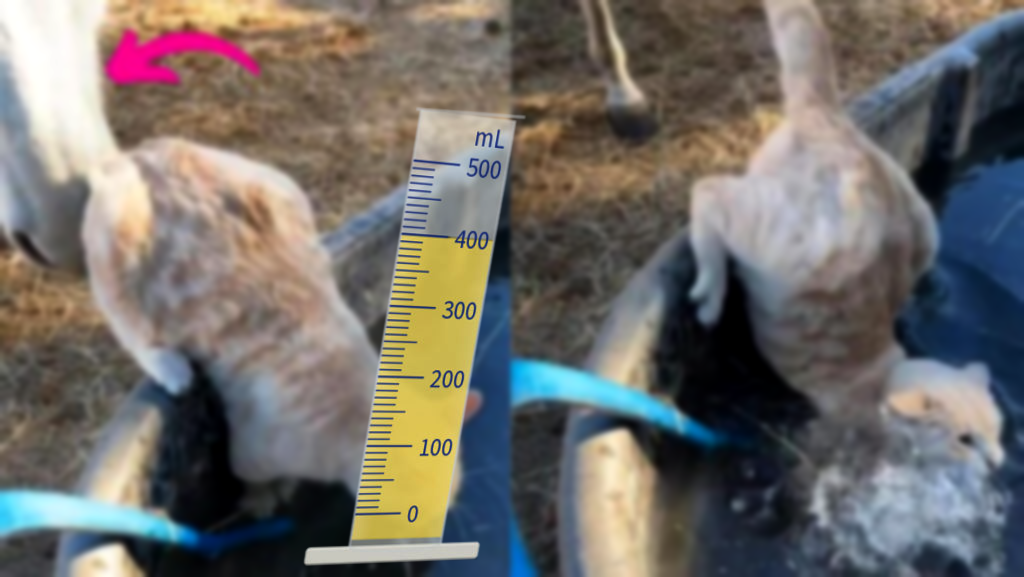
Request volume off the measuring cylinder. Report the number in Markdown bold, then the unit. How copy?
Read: **400** mL
